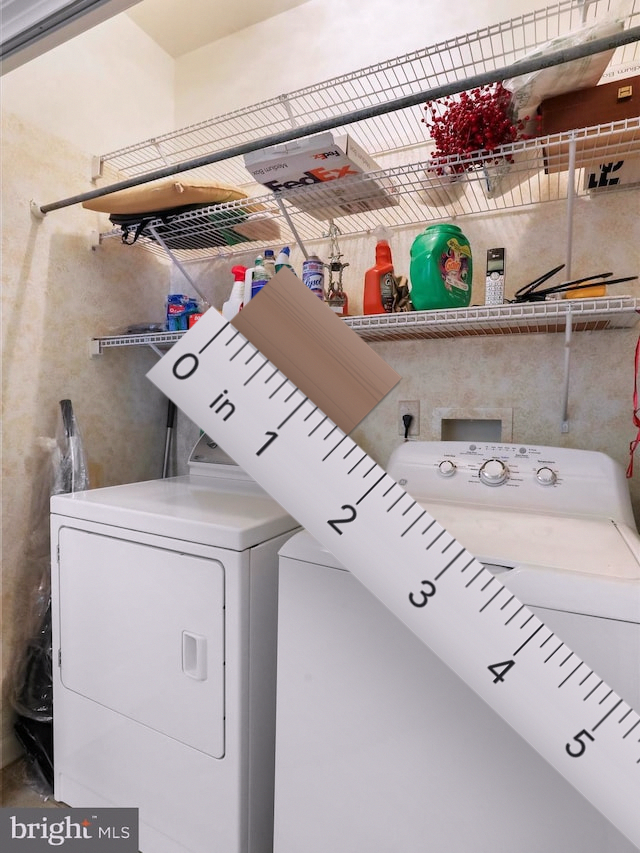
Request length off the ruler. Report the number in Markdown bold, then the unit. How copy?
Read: **1.5** in
